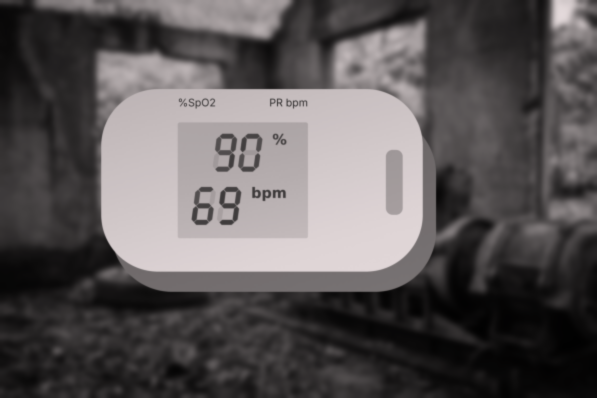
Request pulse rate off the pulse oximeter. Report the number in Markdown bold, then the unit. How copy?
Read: **69** bpm
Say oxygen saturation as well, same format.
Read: **90** %
